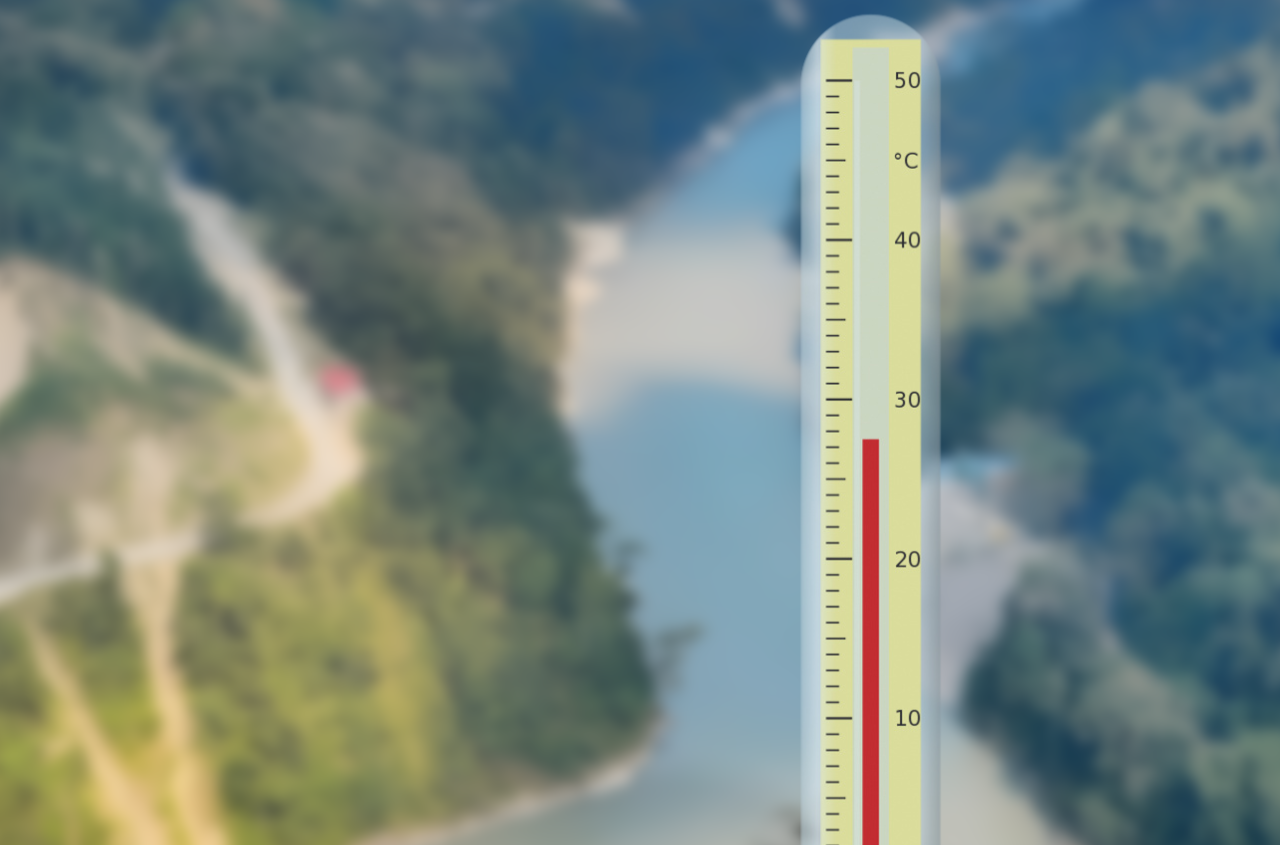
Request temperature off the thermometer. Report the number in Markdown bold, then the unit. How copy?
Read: **27.5** °C
